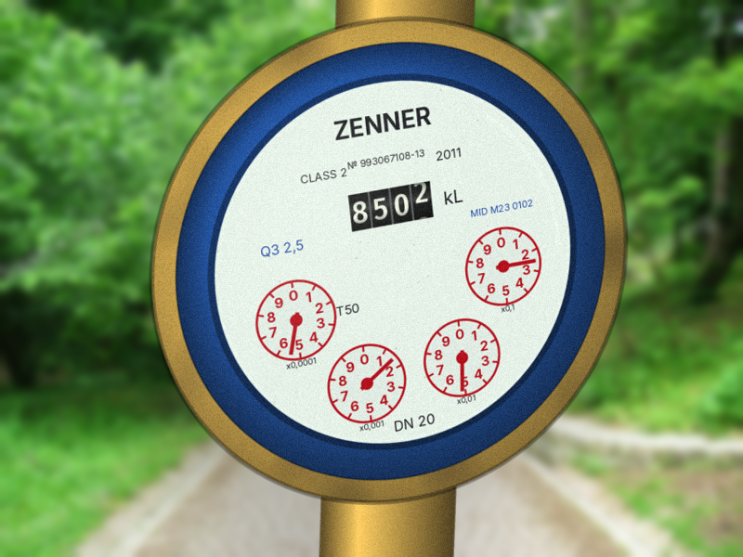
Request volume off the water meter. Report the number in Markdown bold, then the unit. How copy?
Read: **8502.2515** kL
